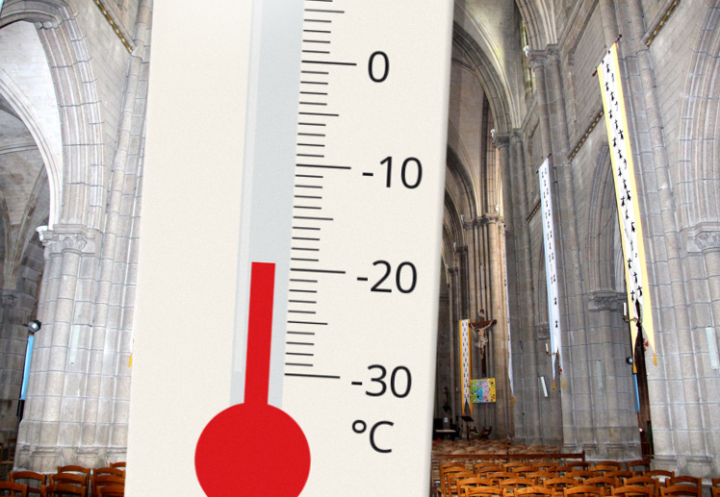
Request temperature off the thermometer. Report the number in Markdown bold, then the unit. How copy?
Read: **-19.5** °C
